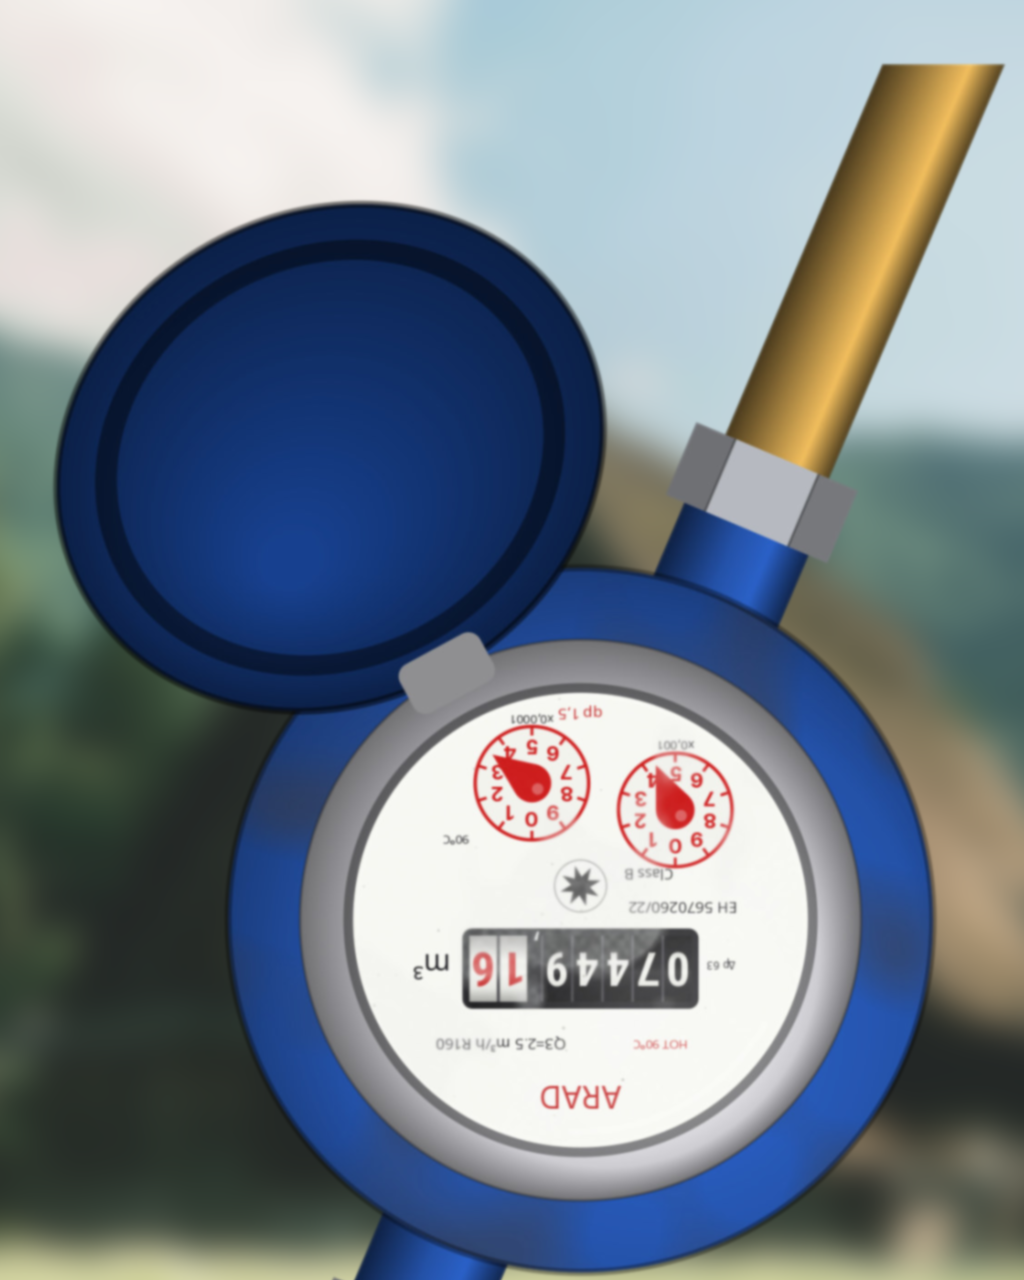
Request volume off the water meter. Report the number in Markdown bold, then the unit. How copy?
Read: **7449.1643** m³
